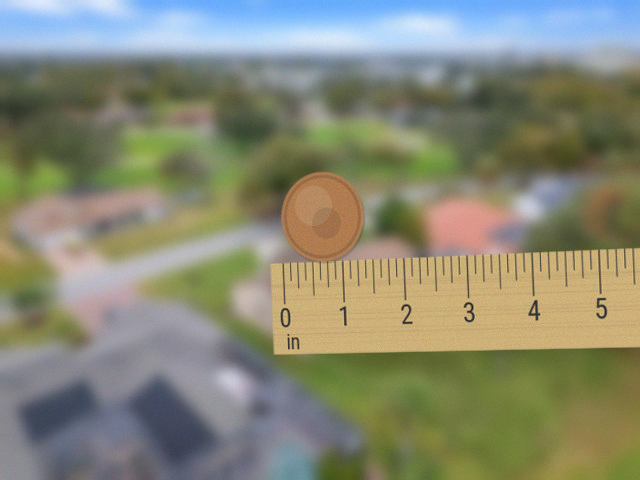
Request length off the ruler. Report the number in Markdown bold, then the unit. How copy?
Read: **1.375** in
